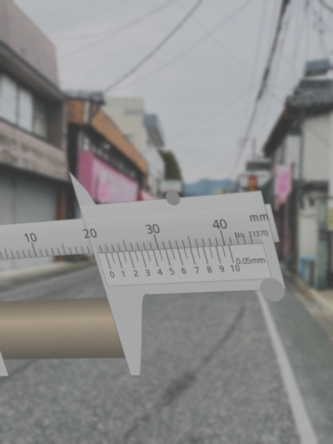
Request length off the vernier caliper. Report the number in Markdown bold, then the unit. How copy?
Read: **21.6** mm
